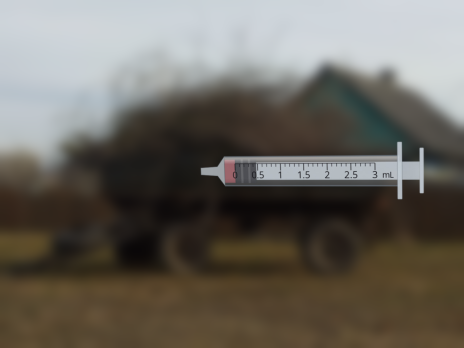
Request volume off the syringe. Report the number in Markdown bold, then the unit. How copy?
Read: **0** mL
